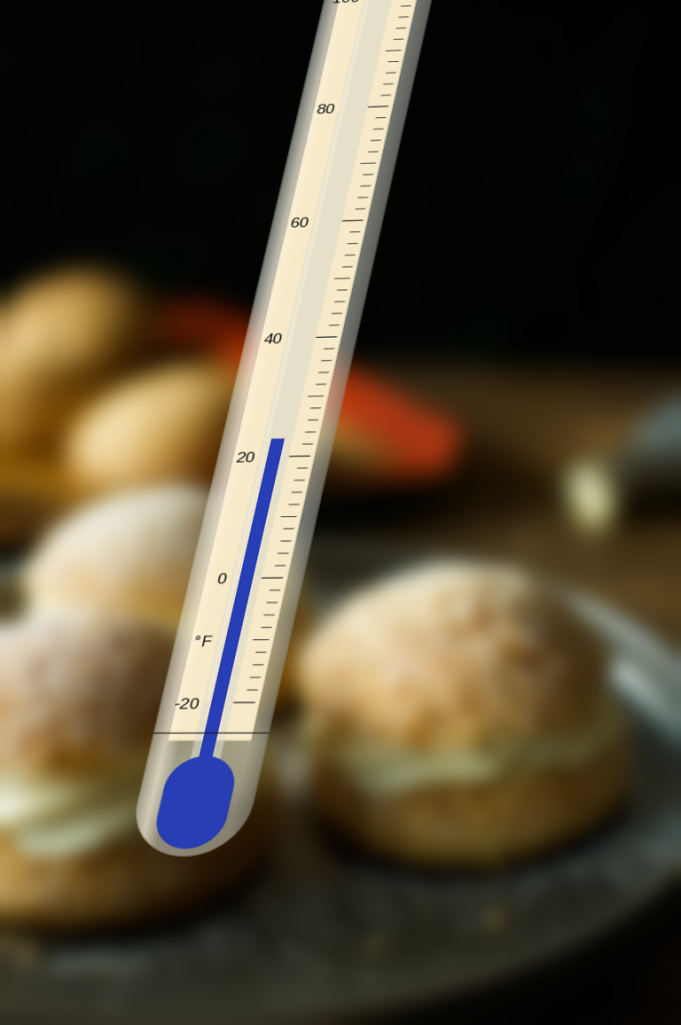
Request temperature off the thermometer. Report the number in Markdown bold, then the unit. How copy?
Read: **23** °F
